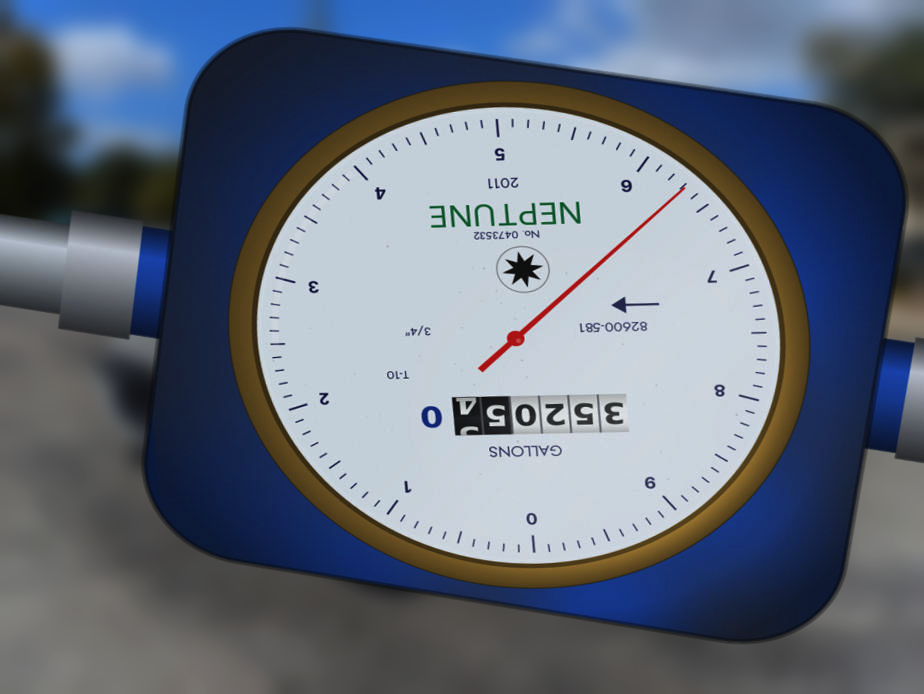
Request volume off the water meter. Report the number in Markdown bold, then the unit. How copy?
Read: **3520536.3** gal
